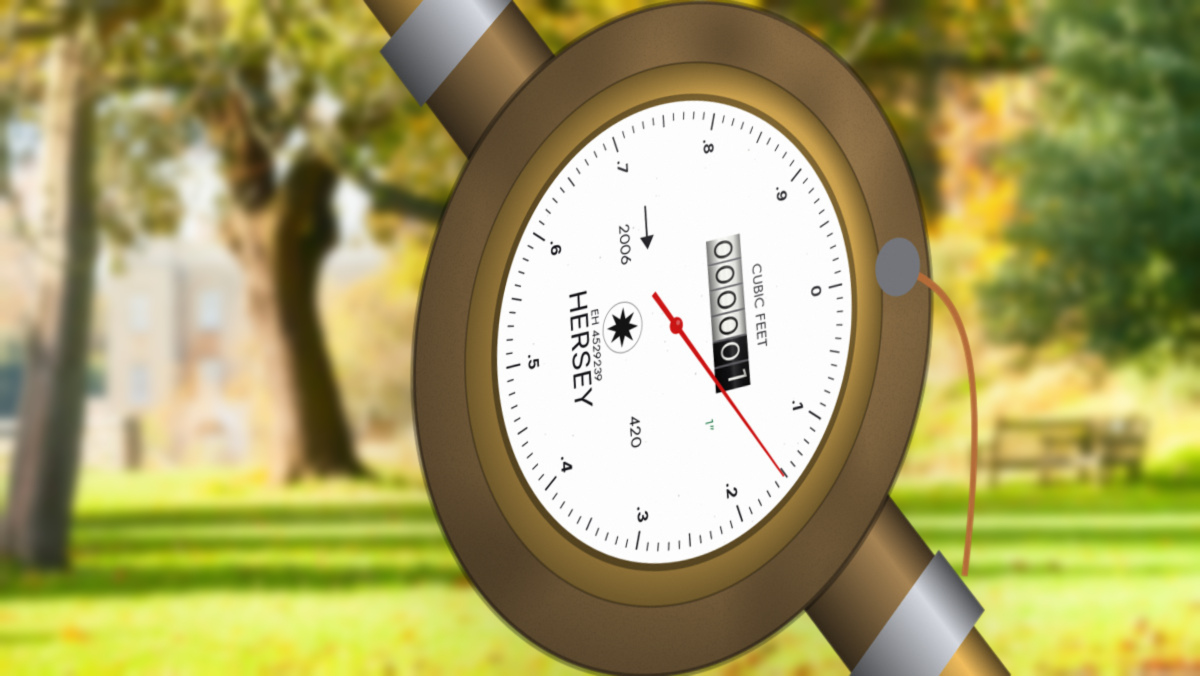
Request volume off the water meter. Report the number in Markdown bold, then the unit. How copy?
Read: **1.15** ft³
